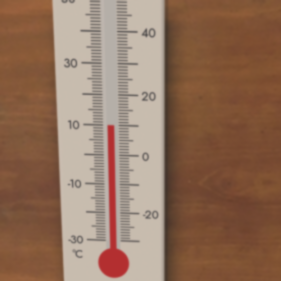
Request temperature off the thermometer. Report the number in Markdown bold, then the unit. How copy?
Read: **10** °C
